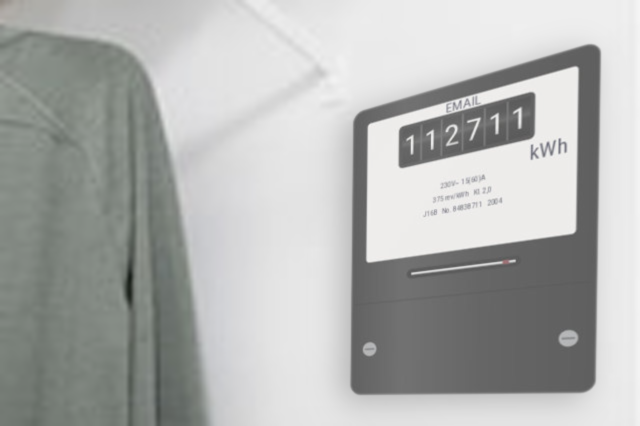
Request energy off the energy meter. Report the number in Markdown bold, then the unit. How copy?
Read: **112711** kWh
